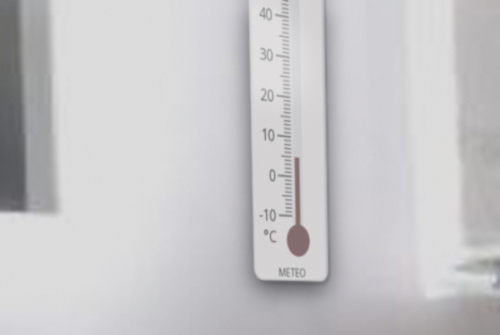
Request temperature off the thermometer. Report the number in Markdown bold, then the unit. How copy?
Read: **5** °C
